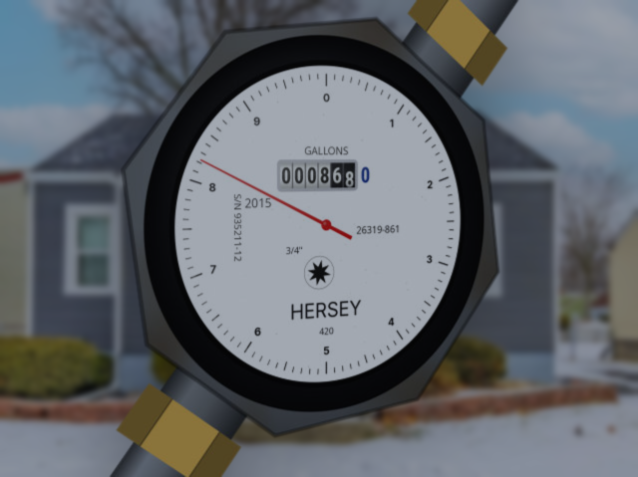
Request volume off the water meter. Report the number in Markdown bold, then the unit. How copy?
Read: **8678.2** gal
